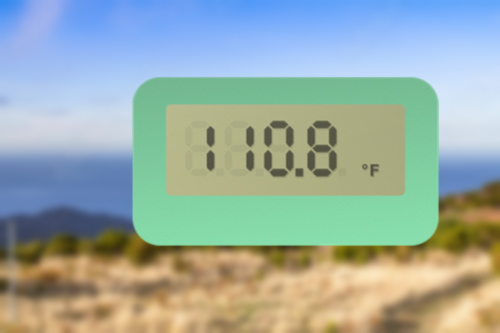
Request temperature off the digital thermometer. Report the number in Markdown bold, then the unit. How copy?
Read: **110.8** °F
